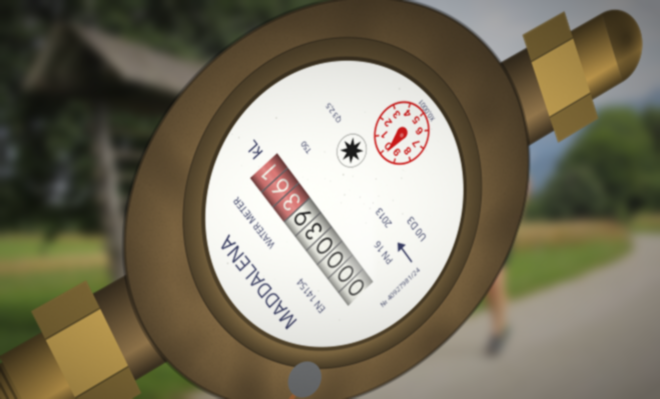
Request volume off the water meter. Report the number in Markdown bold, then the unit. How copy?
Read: **39.3609** kL
